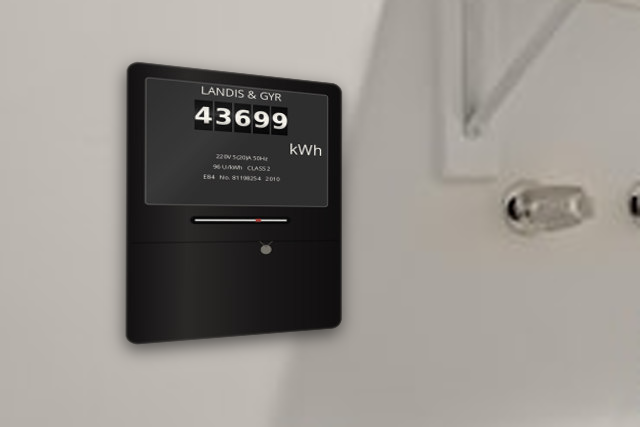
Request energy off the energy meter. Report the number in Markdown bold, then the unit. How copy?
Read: **43699** kWh
